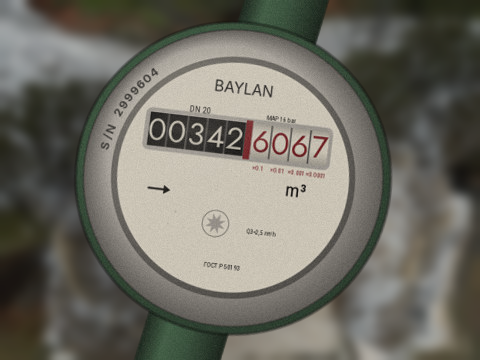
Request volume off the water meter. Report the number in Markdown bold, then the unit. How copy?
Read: **342.6067** m³
